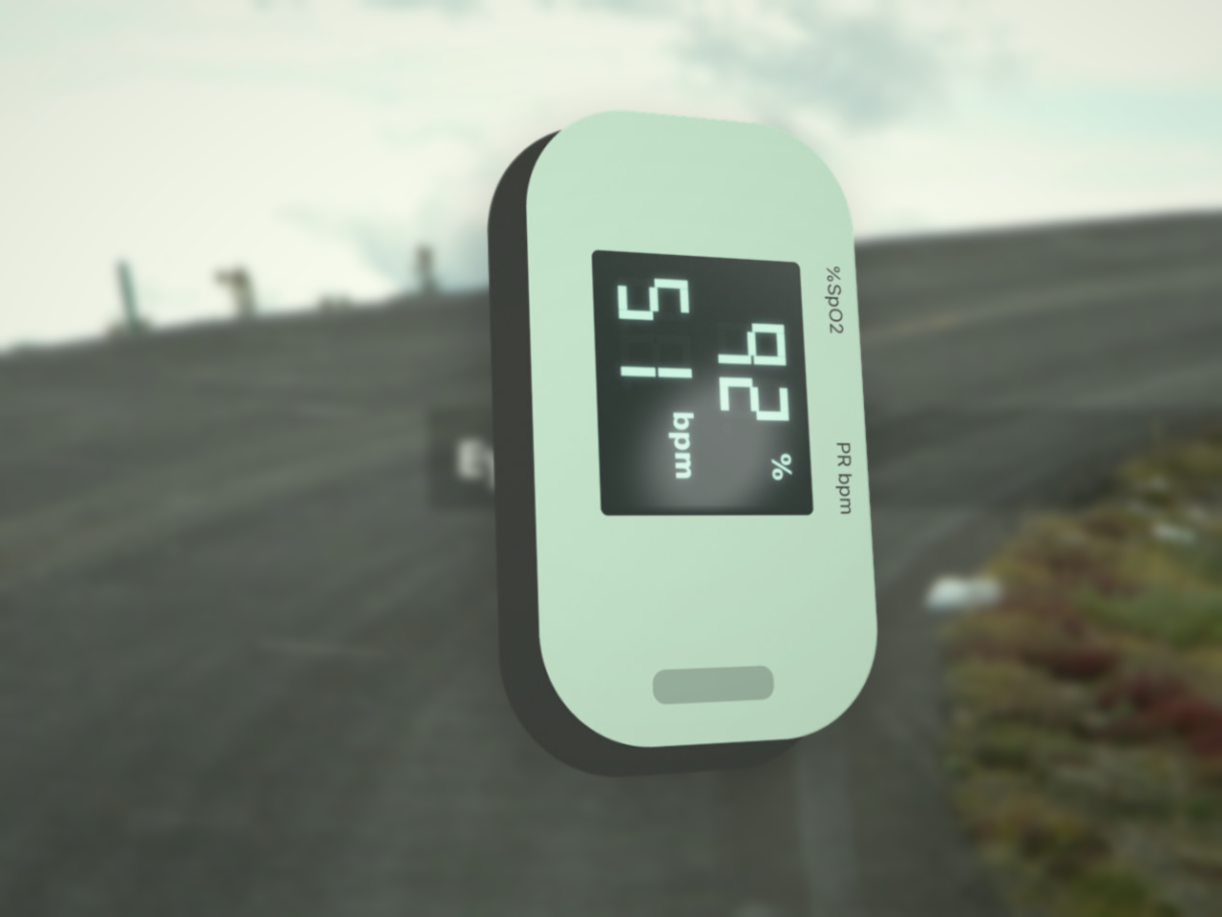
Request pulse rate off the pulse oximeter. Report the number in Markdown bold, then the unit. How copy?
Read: **51** bpm
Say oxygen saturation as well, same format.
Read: **92** %
